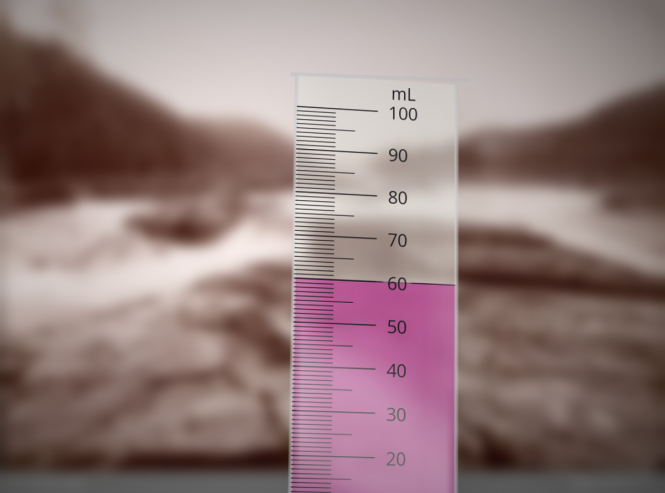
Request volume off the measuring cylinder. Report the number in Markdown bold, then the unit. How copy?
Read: **60** mL
